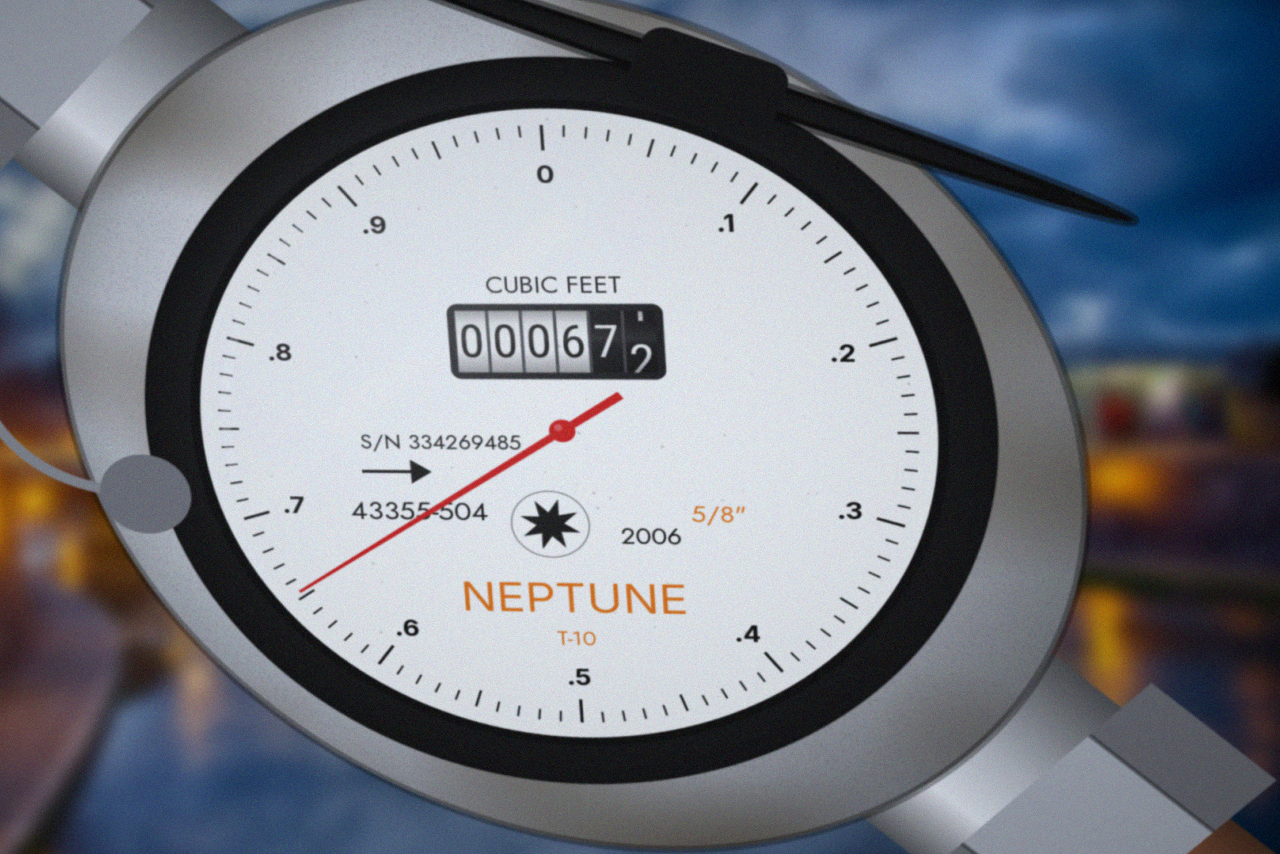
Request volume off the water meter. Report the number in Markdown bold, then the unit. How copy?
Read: **671.65** ft³
